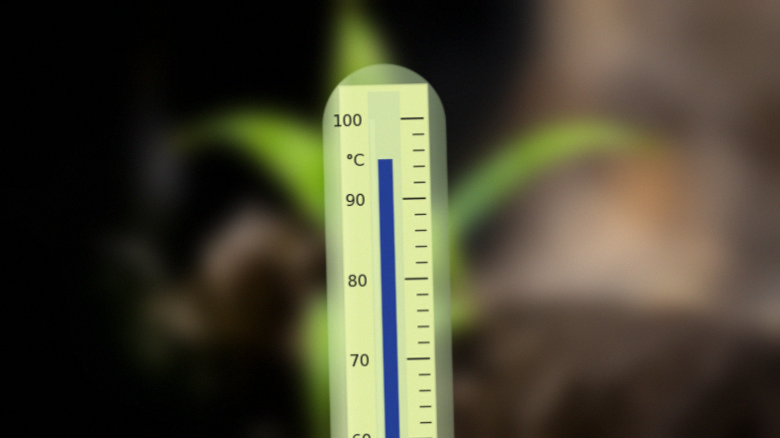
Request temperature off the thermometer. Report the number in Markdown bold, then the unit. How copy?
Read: **95** °C
